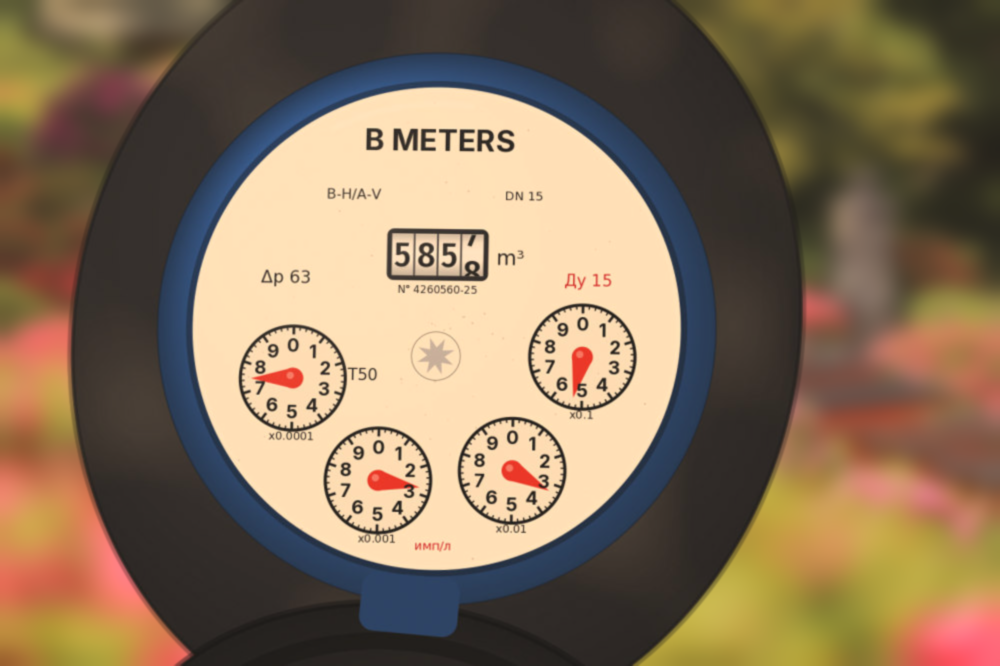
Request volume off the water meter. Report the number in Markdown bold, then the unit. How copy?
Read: **5857.5327** m³
